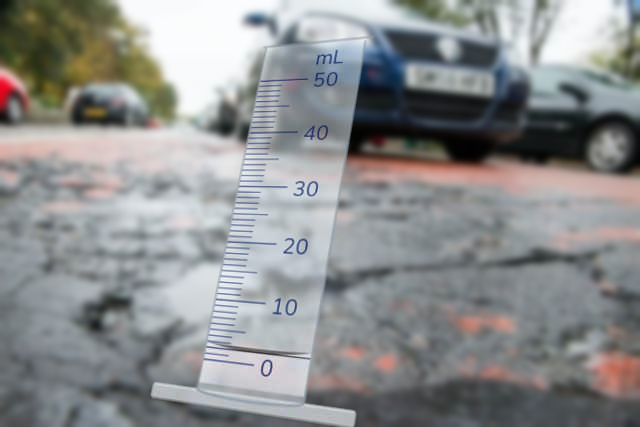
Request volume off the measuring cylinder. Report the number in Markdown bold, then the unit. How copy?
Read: **2** mL
